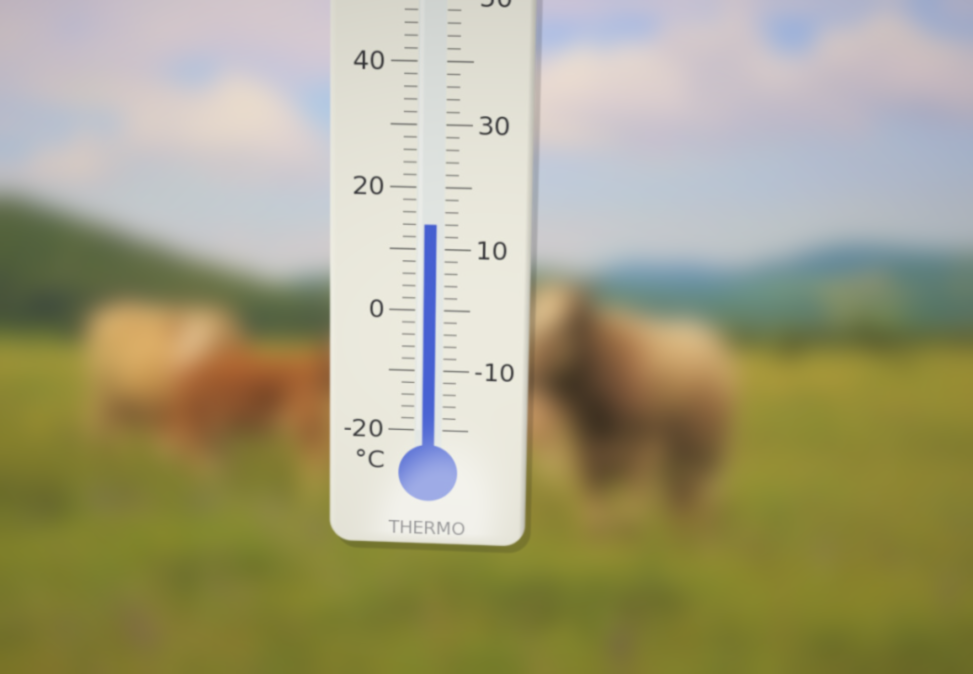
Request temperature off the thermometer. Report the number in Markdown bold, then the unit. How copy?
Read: **14** °C
